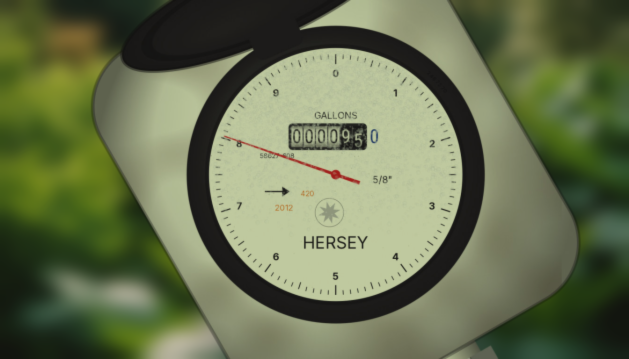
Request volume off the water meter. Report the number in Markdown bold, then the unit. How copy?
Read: **948.0** gal
